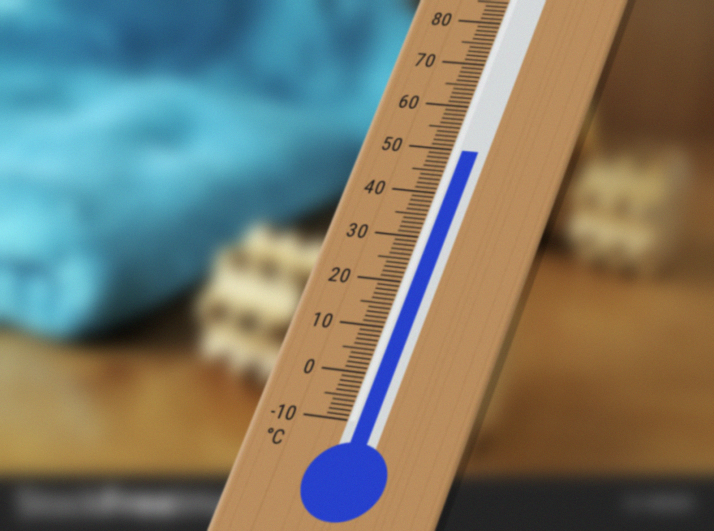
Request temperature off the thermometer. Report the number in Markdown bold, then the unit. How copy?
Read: **50** °C
